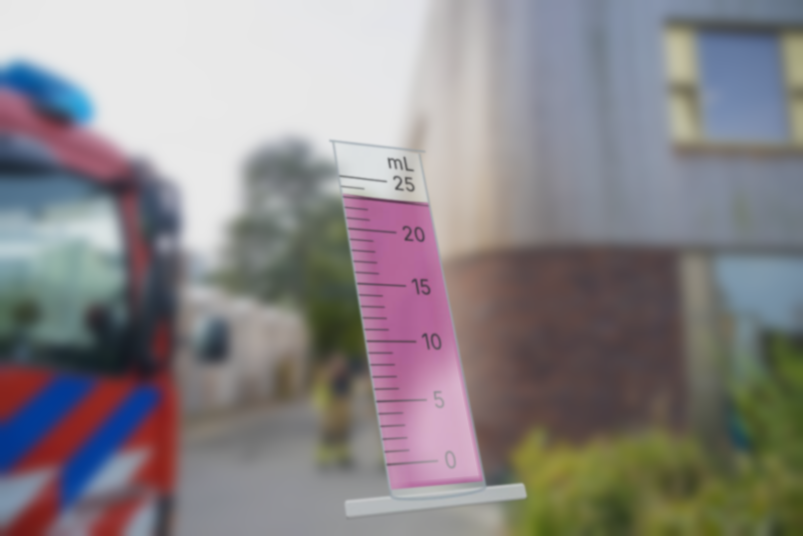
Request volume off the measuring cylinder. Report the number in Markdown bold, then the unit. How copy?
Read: **23** mL
